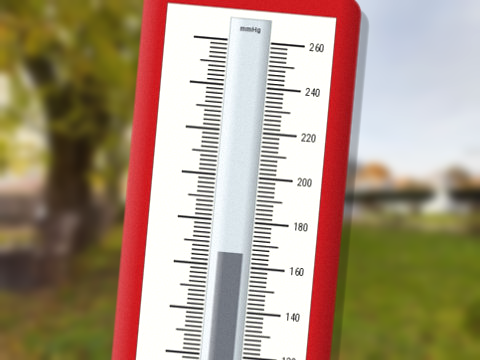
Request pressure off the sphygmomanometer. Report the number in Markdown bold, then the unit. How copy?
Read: **166** mmHg
